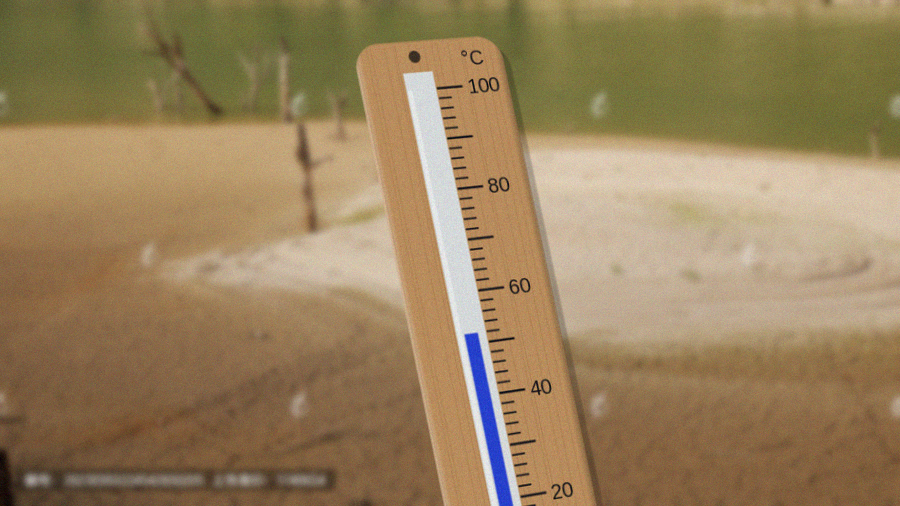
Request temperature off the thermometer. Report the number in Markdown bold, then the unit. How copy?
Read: **52** °C
